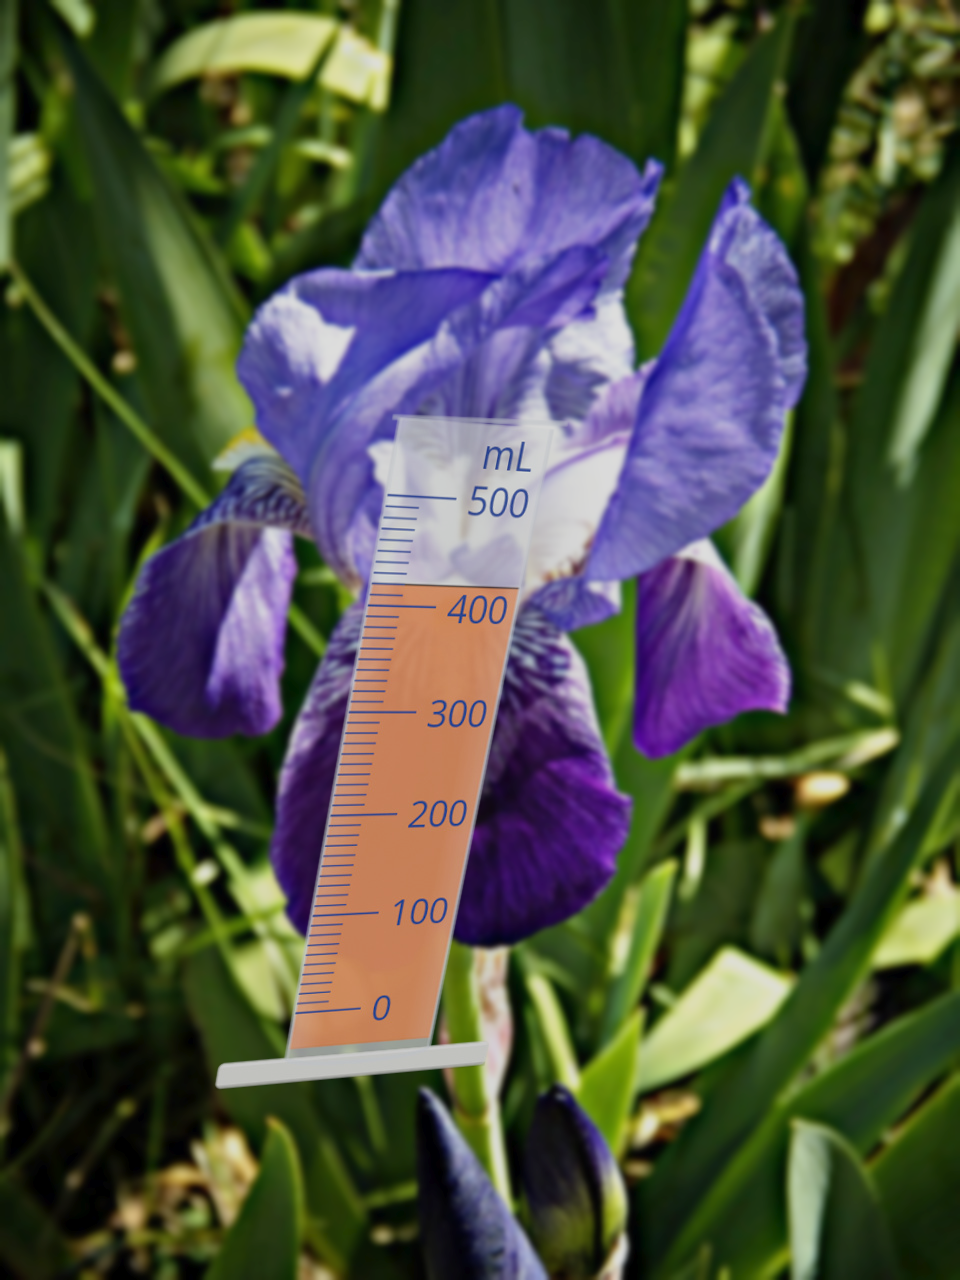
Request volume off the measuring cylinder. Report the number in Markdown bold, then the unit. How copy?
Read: **420** mL
